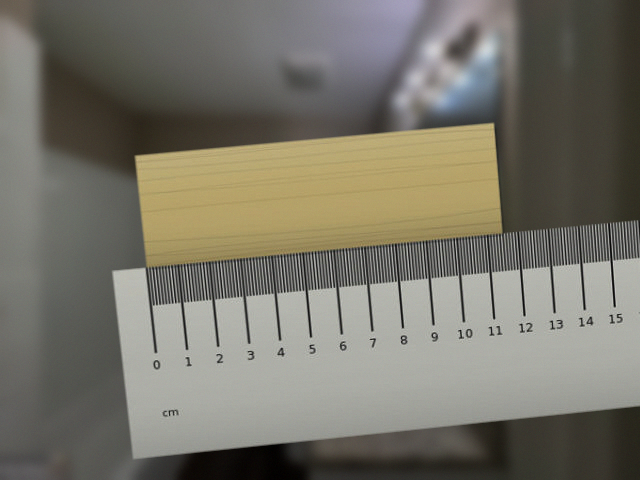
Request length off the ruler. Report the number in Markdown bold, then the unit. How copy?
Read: **11.5** cm
